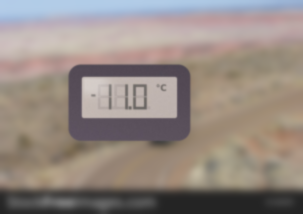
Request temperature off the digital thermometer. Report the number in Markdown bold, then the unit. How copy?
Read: **-11.0** °C
